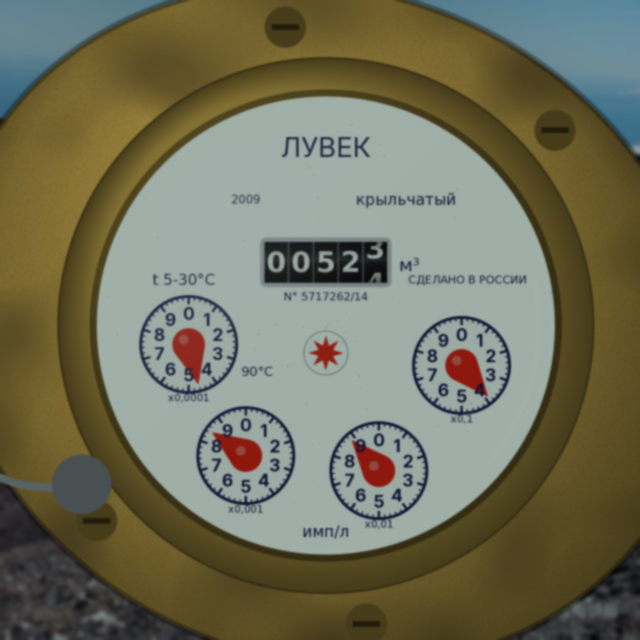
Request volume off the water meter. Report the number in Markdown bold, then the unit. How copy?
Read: **523.3884** m³
